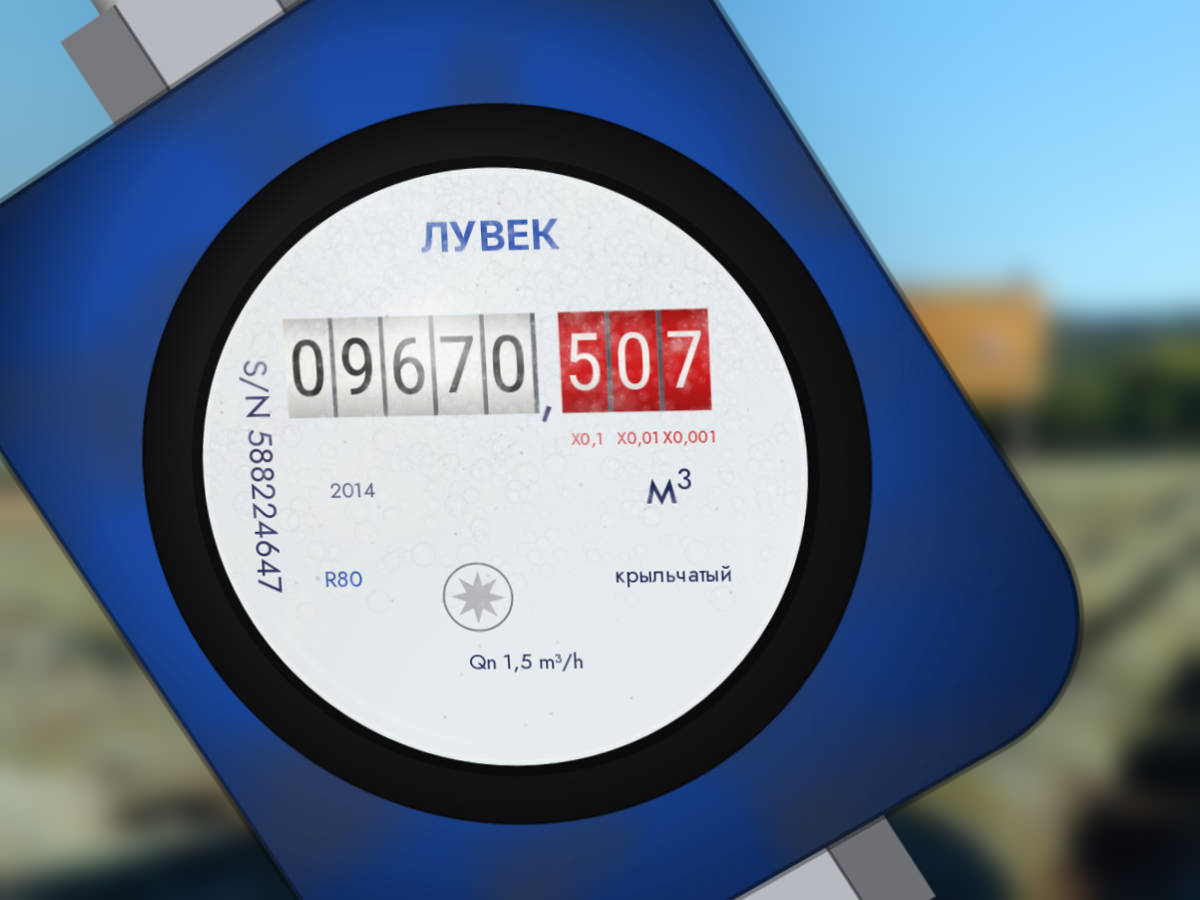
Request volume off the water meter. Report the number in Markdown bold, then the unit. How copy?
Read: **9670.507** m³
